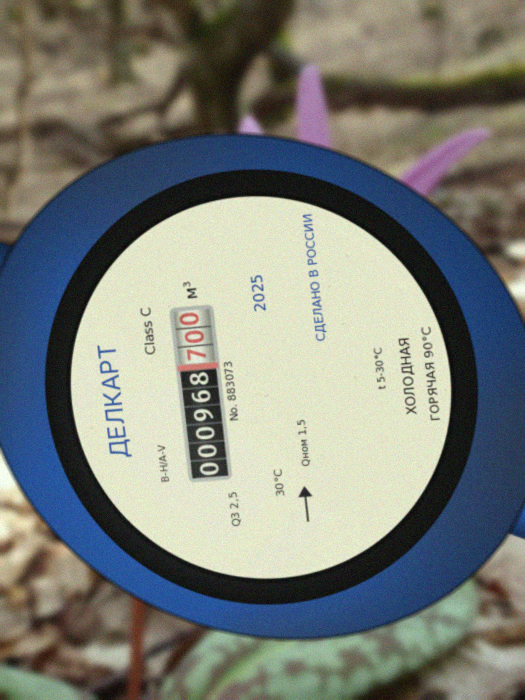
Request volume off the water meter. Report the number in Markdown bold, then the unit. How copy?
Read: **968.700** m³
